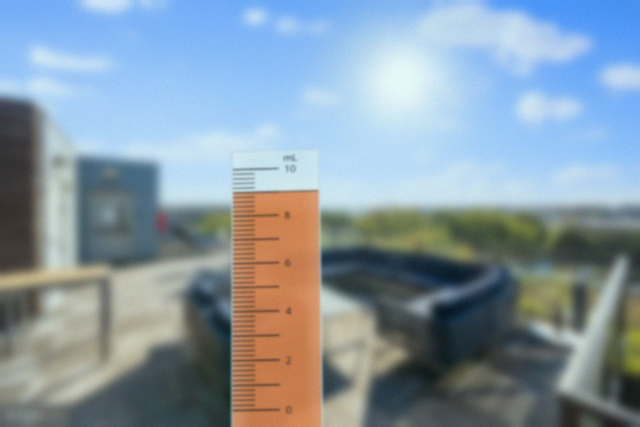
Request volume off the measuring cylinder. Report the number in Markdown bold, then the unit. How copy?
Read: **9** mL
